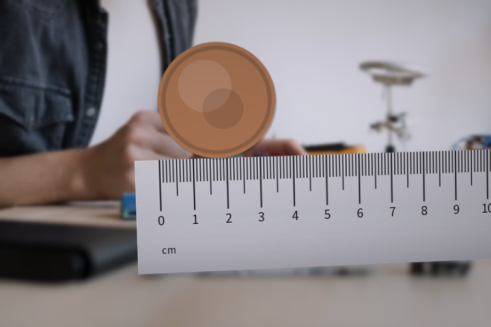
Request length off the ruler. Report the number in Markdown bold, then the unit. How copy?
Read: **3.5** cm
